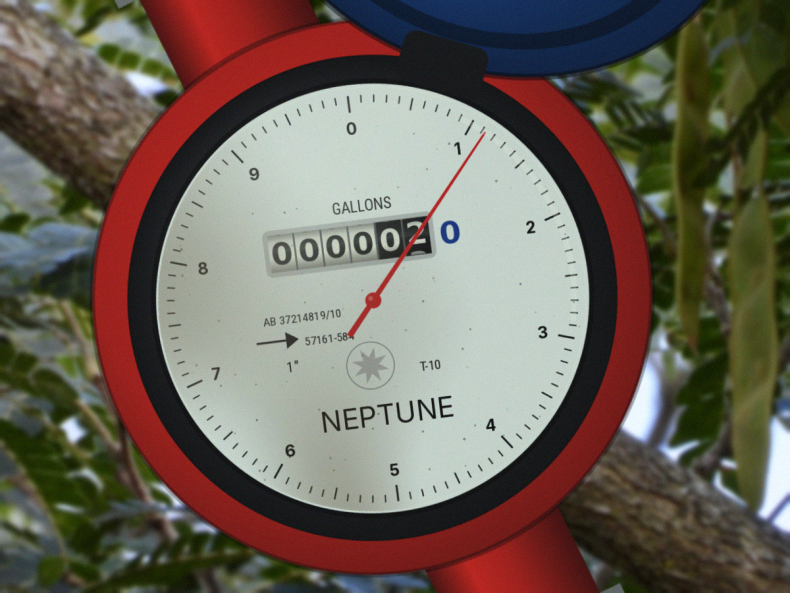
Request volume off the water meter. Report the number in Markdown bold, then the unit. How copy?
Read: **21.1** gal
